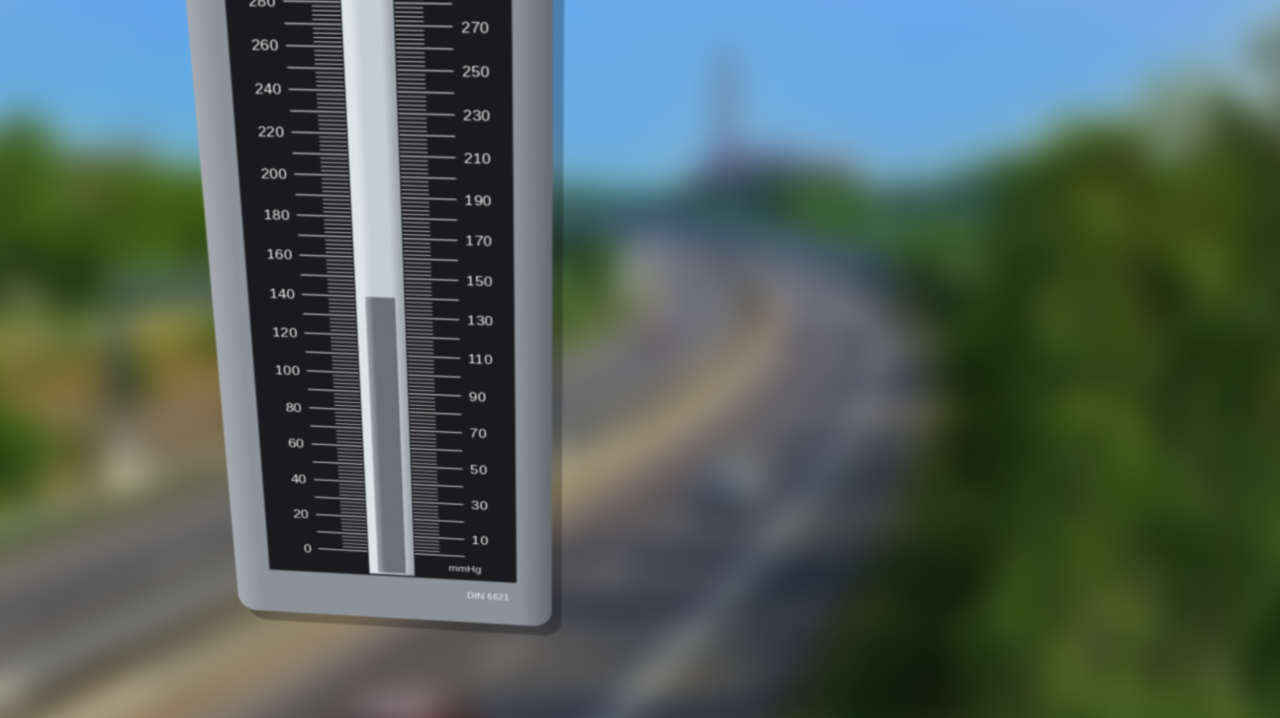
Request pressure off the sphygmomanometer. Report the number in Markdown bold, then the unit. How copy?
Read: **140** mmHg
